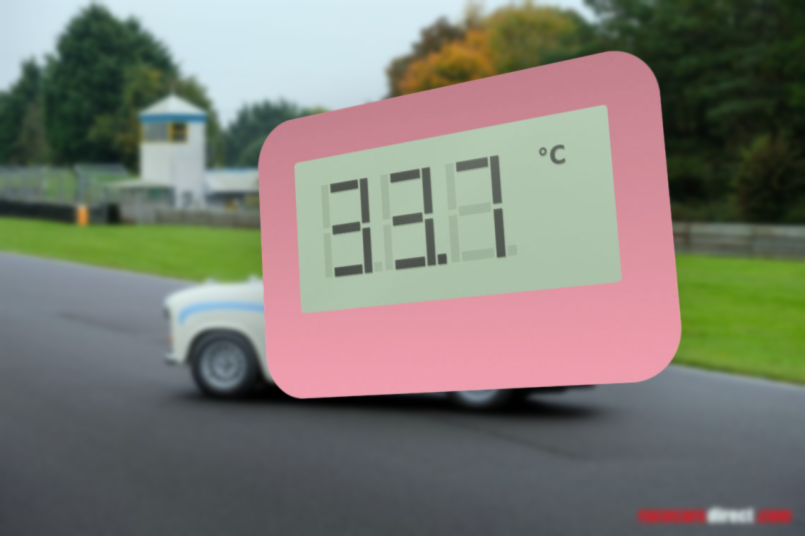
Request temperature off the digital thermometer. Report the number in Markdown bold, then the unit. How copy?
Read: **33.7** °C
